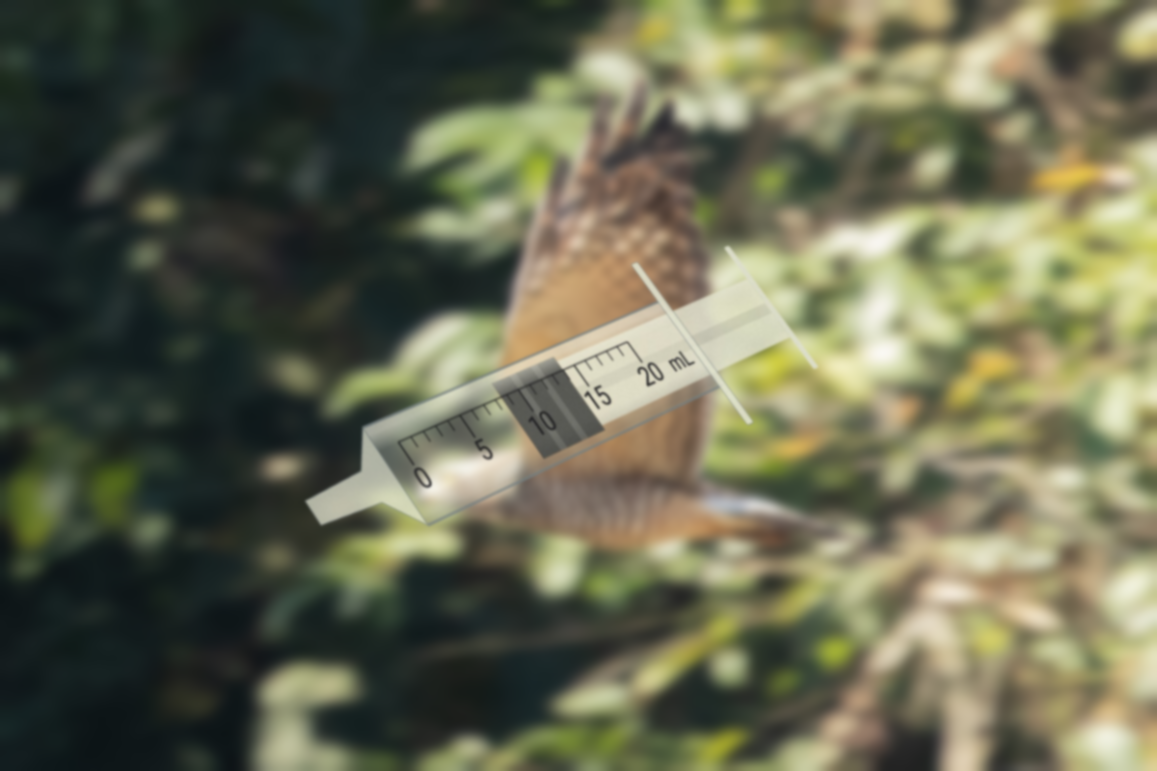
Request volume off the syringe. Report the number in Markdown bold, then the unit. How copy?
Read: **8.5** mL
